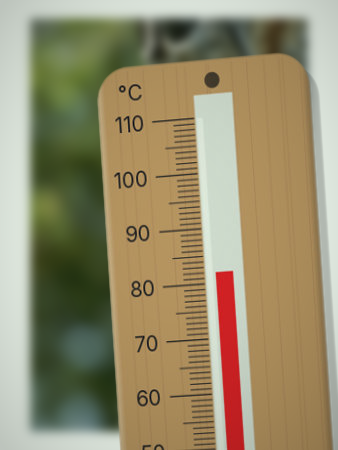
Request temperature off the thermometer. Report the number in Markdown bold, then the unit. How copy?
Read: **82** °C
